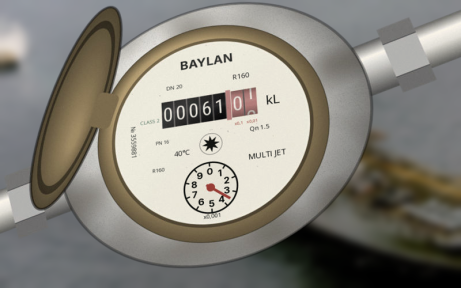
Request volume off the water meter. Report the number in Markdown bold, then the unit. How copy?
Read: **61.013** kL
